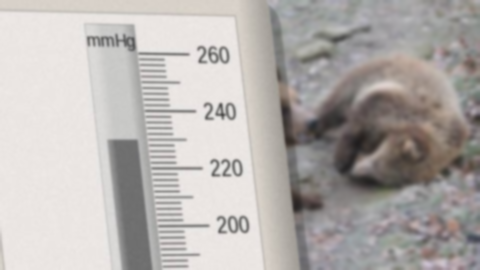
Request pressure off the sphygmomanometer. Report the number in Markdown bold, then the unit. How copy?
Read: **230** mmHg
